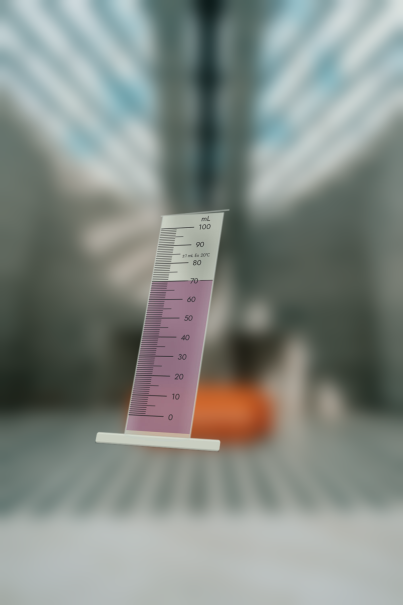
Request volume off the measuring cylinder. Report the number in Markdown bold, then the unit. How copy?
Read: **70** mL
